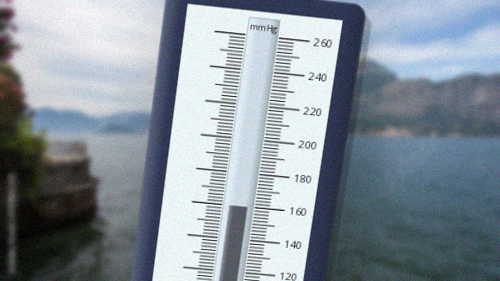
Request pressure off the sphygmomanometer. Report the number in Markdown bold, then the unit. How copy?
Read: **160** mmHg
